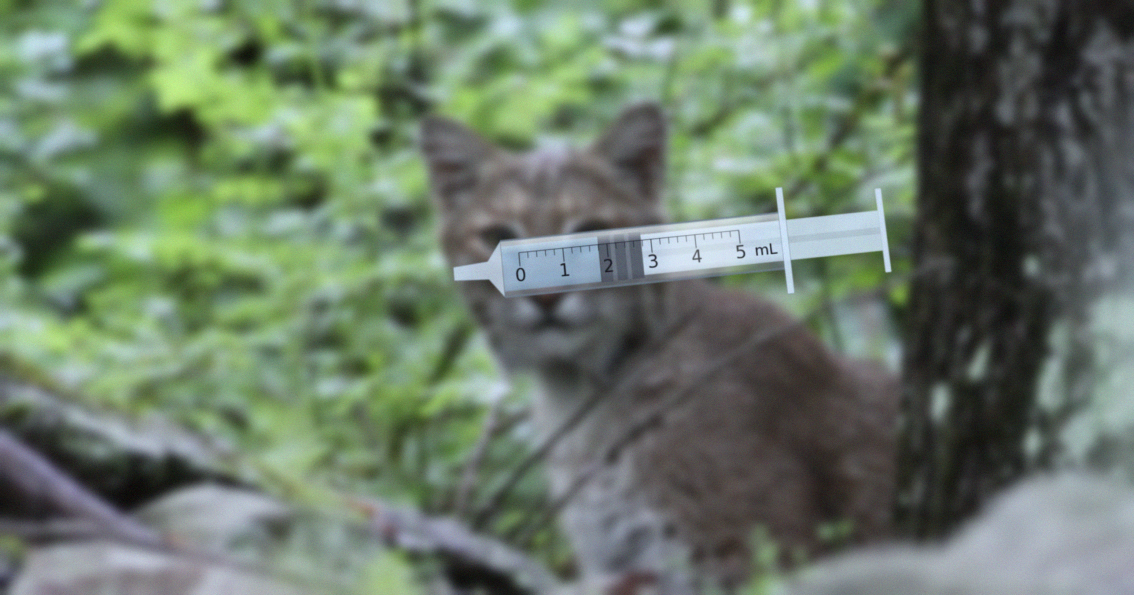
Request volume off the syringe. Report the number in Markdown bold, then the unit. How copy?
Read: **1.8** mL
